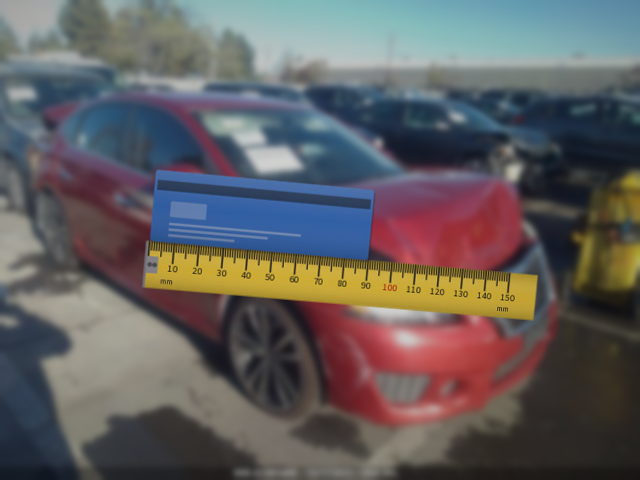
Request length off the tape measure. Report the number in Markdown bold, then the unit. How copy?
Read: **90** mm
